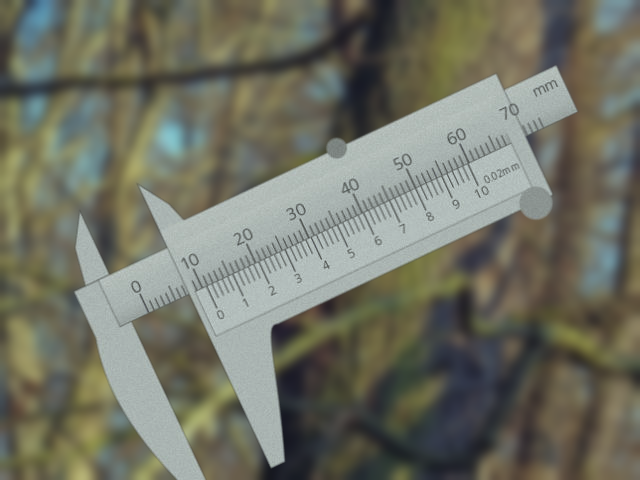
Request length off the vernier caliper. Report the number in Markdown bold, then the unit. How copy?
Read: **10.8** mm
